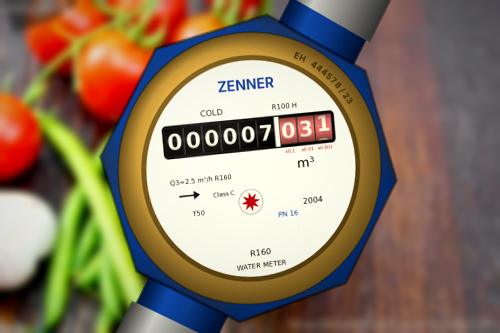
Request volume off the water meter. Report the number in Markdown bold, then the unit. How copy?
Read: **7.031** m³
